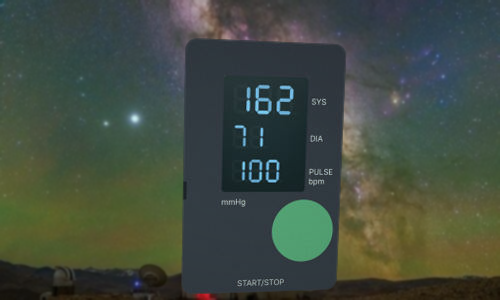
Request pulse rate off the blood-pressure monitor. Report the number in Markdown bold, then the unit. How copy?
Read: **100** bpm
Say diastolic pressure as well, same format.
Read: **71** mmHg
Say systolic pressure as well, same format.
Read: **162** mmHg
